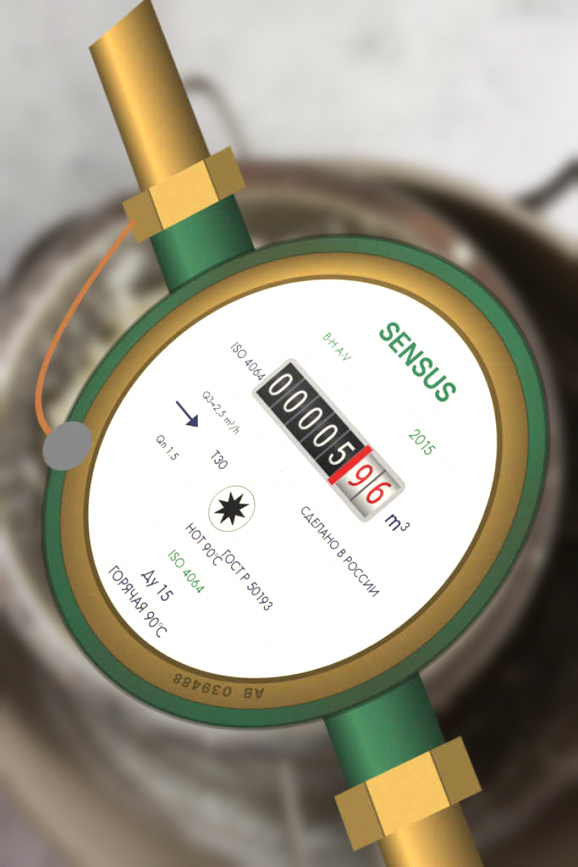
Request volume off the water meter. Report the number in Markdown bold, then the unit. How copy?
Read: **5.96** m³
